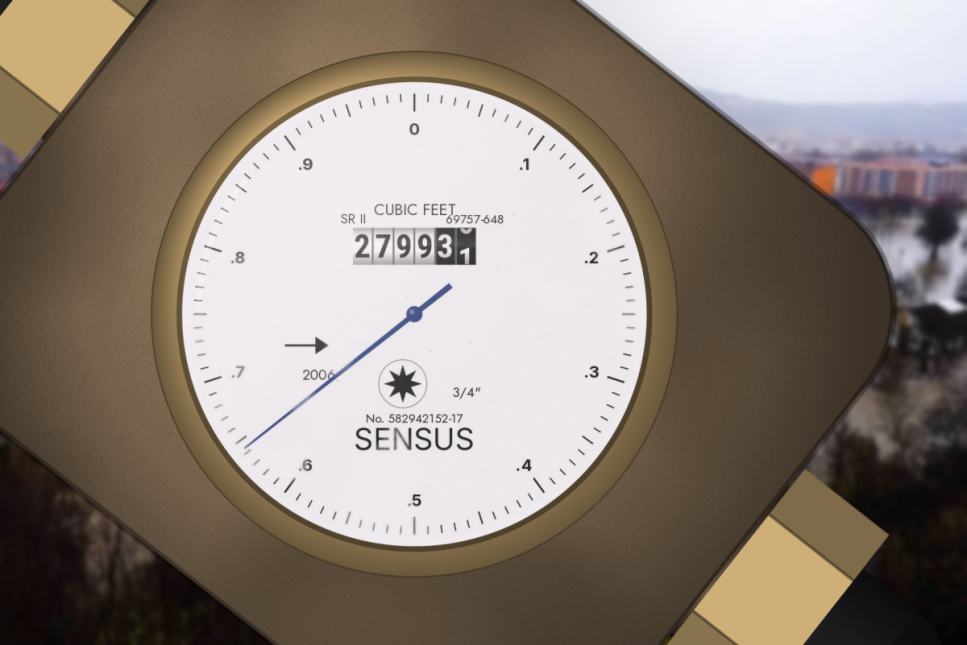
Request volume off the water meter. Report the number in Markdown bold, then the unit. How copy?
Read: **279930.64** ft³
